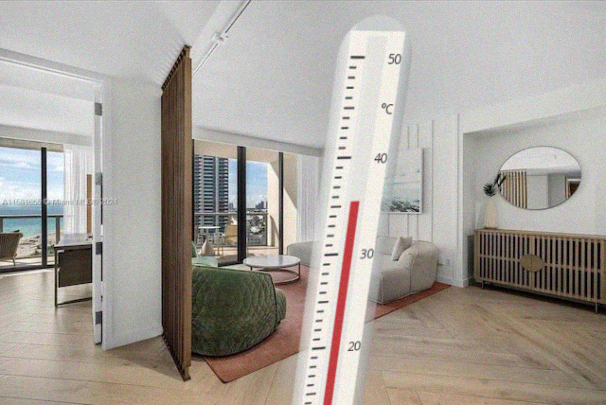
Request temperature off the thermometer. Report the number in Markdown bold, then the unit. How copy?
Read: **35.5** °C
